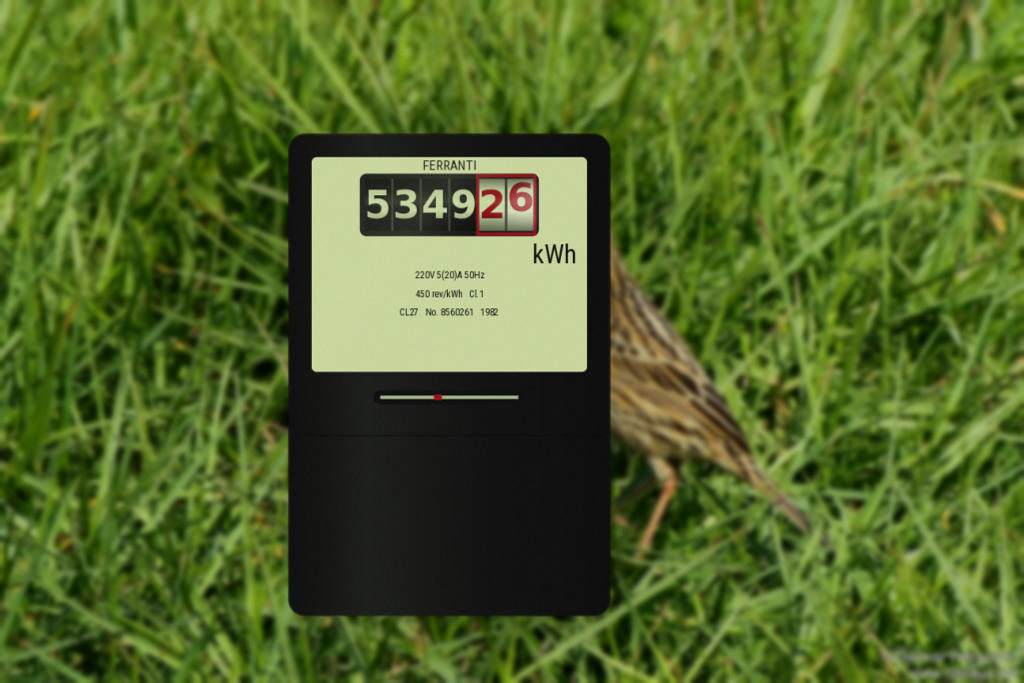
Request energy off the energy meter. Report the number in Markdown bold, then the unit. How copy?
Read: **5349.26** kWh
